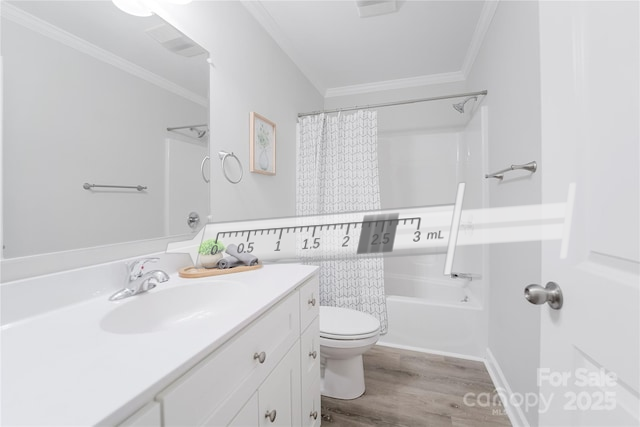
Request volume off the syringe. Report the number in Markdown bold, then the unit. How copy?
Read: **2.2** mL
